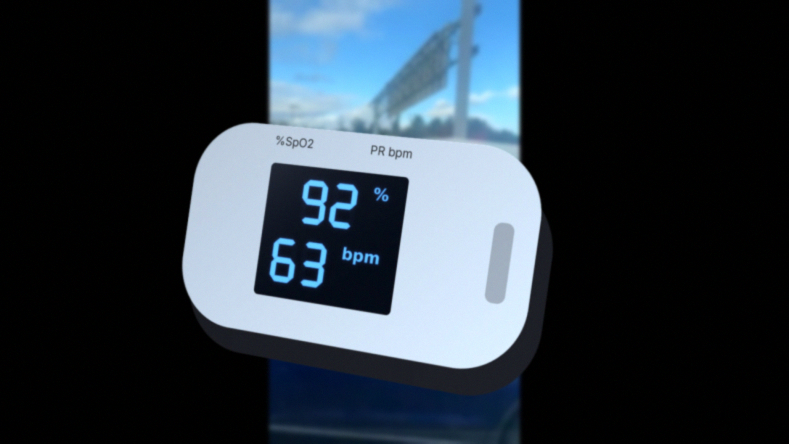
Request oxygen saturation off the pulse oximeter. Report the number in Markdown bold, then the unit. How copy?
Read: **92** %
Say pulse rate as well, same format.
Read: **63** bpm
